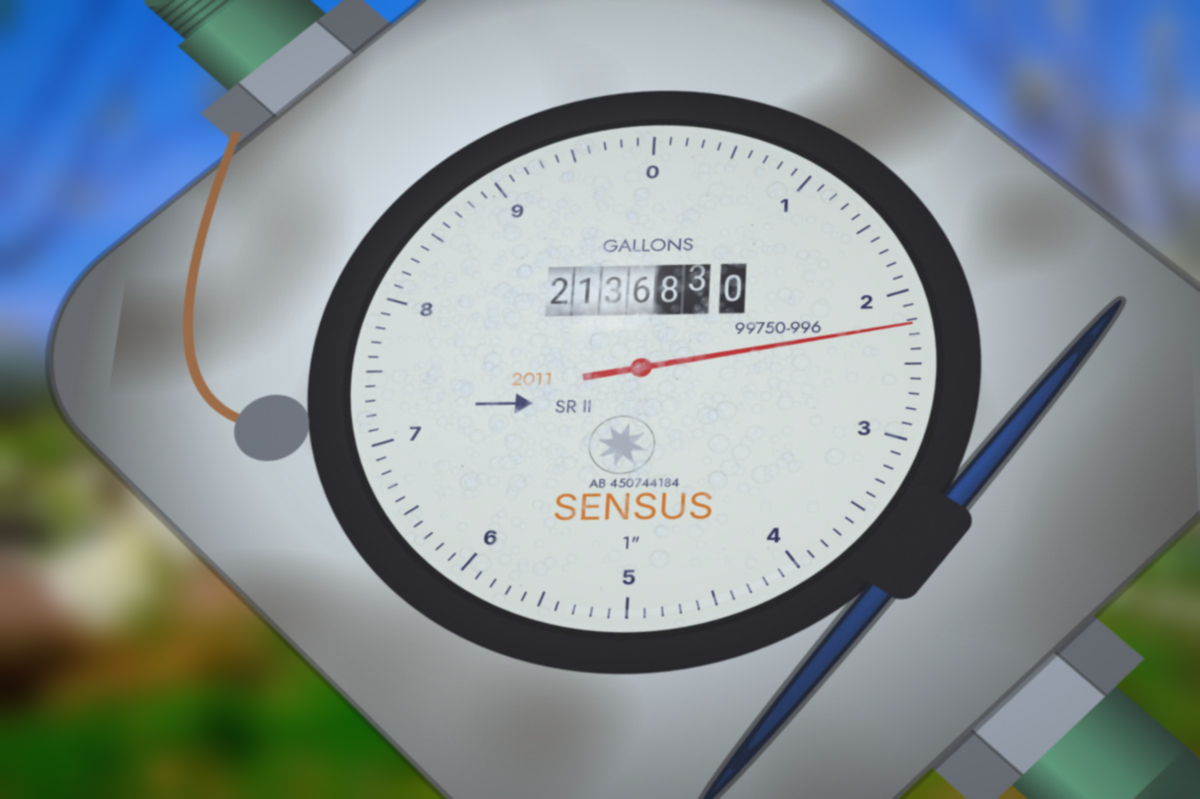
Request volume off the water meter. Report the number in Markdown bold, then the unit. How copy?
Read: **2136832.2** gal
